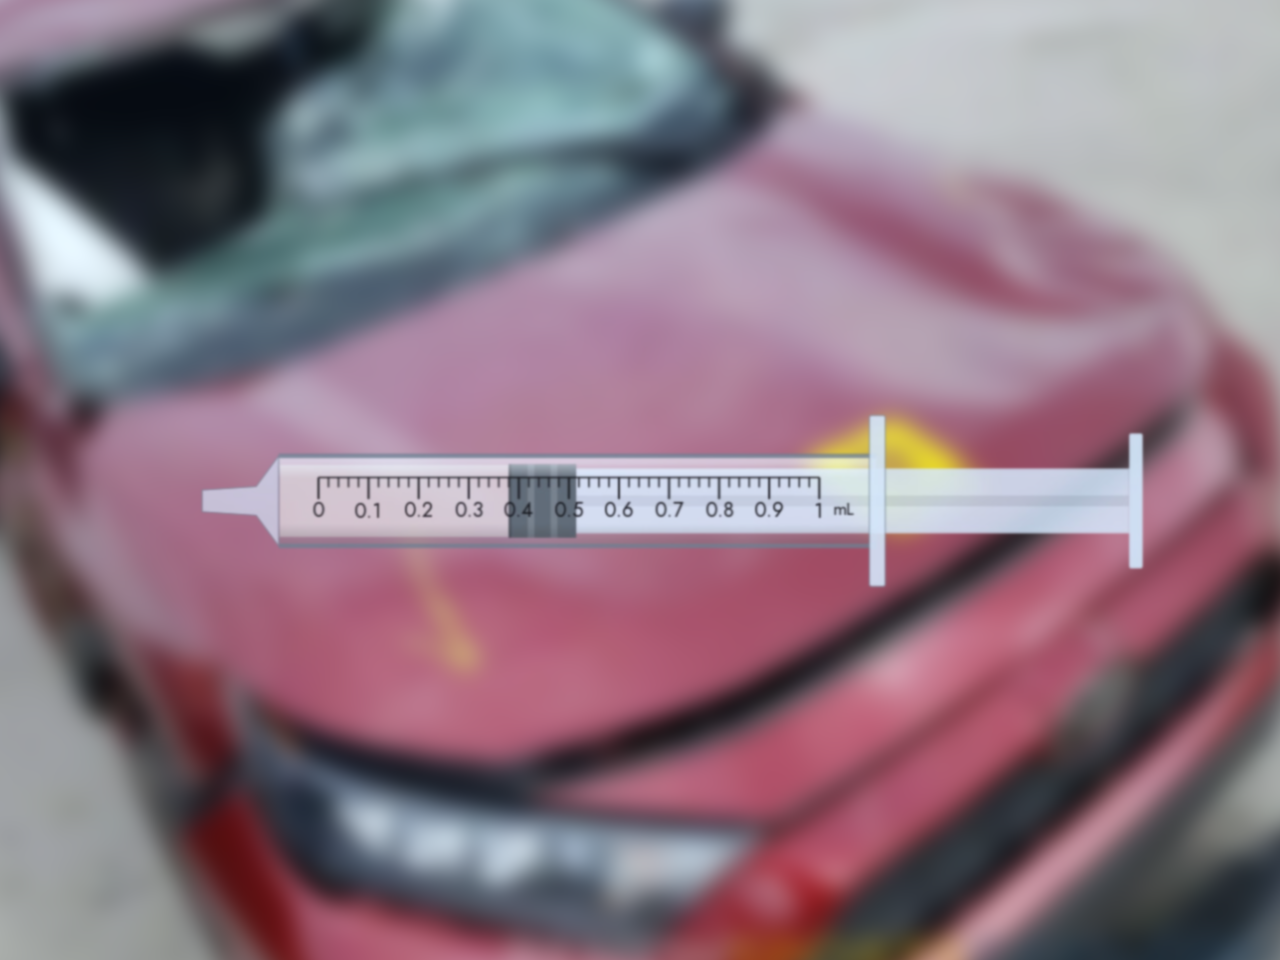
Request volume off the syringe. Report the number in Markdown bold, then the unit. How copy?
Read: **0.38** mL
